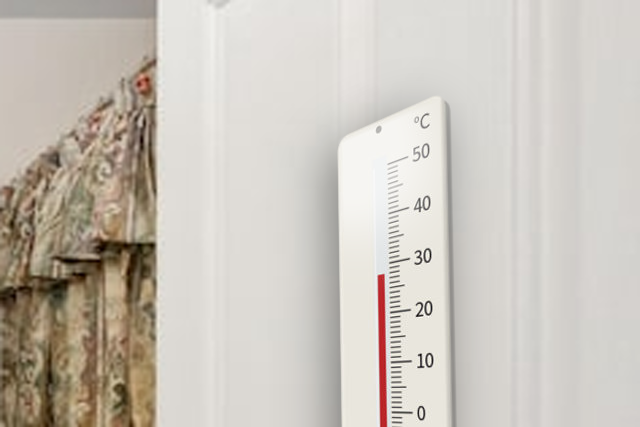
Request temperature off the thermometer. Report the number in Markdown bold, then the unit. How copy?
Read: **28** °C
